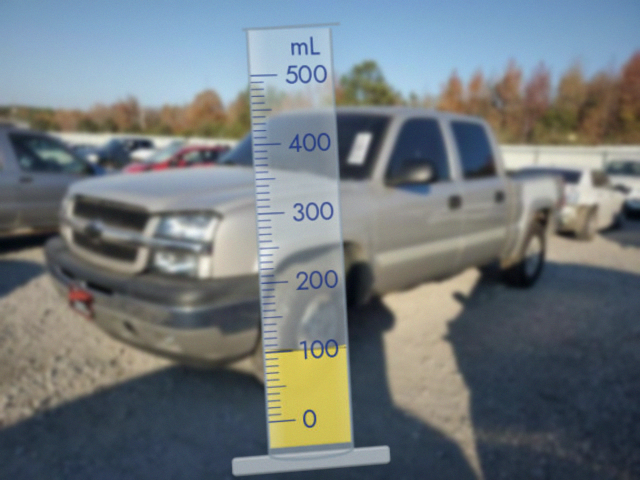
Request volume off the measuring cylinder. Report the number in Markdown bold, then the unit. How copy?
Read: **100** mL
